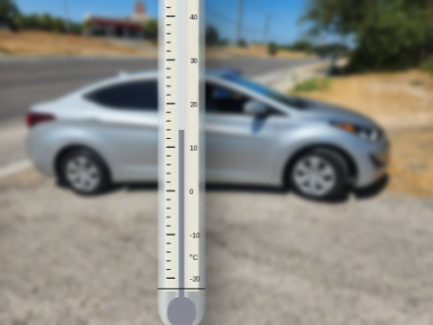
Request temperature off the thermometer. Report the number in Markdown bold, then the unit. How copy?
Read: **14** °C
